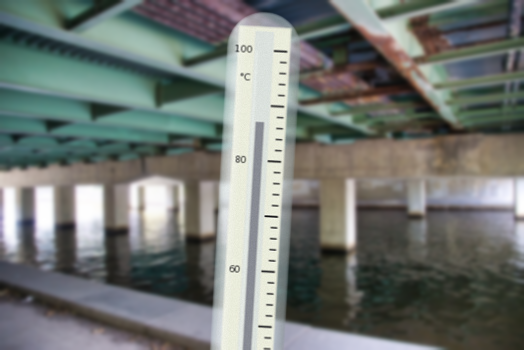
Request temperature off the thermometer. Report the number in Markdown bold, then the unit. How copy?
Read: **87** °C
